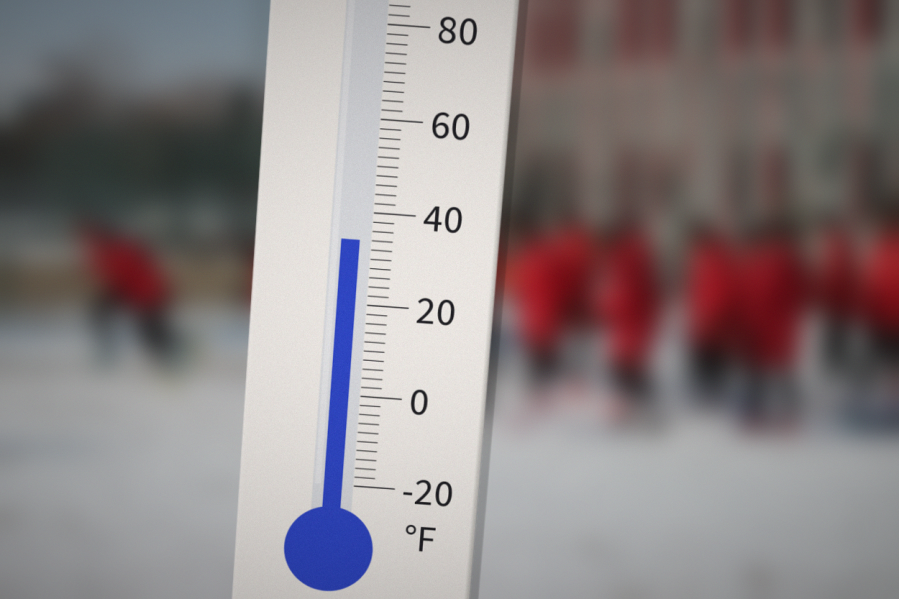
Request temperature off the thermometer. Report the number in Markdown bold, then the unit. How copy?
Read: **34** °F
